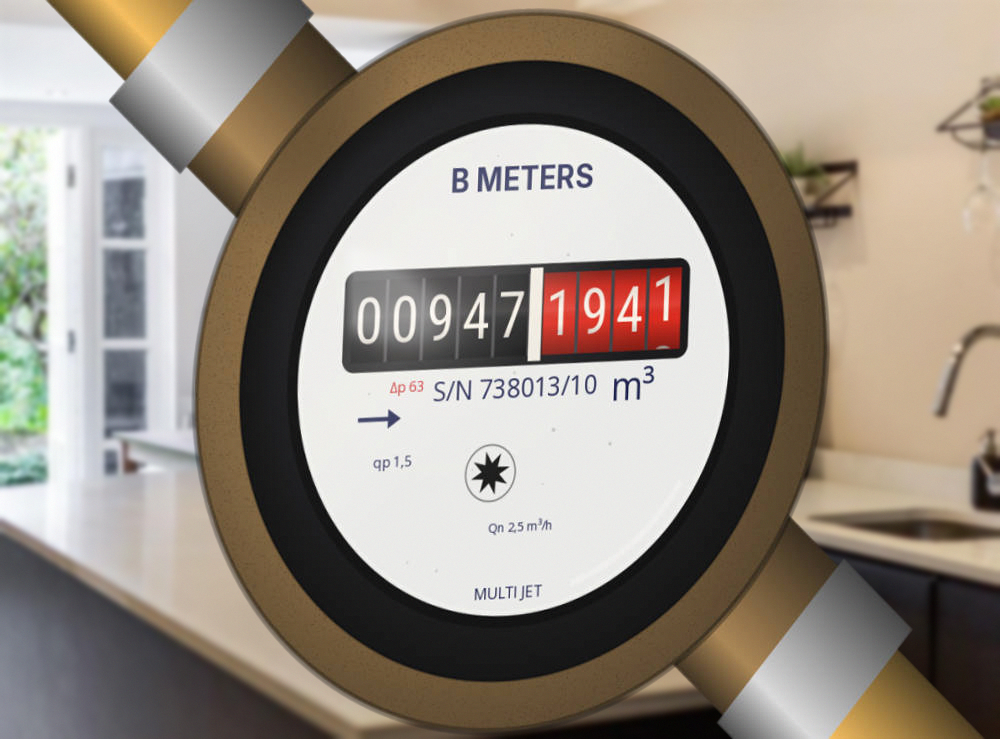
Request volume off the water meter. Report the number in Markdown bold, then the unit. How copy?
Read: **947.1941** m³
